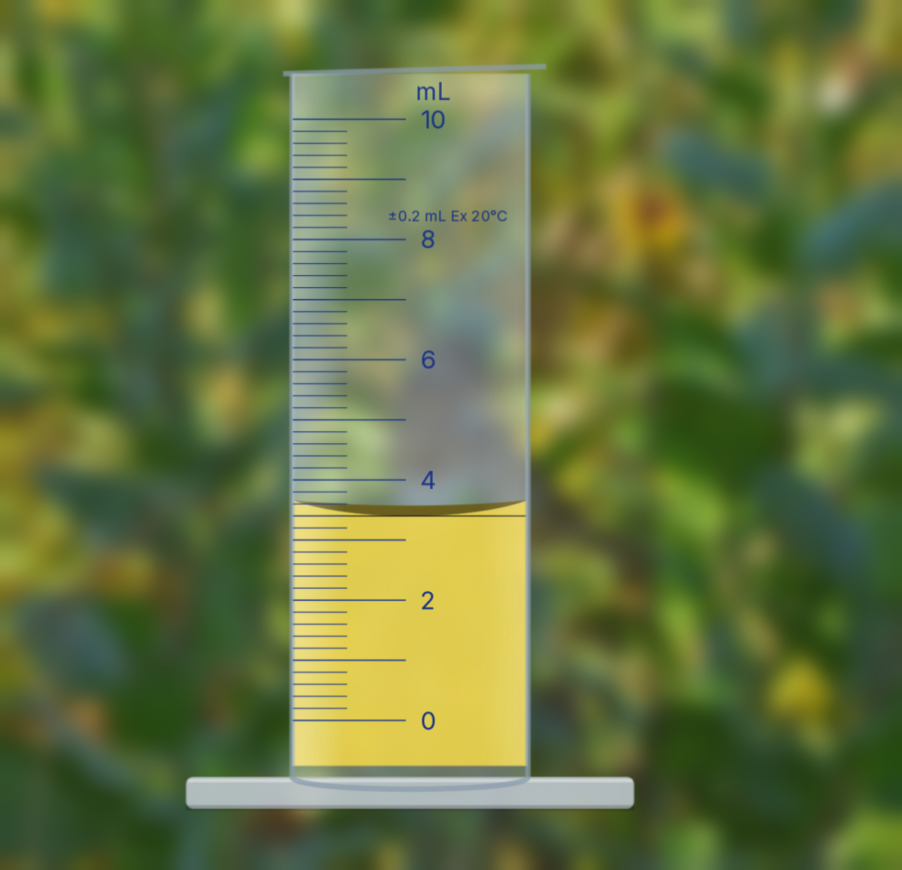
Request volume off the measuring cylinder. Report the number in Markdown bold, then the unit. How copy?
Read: **3.4** mL
